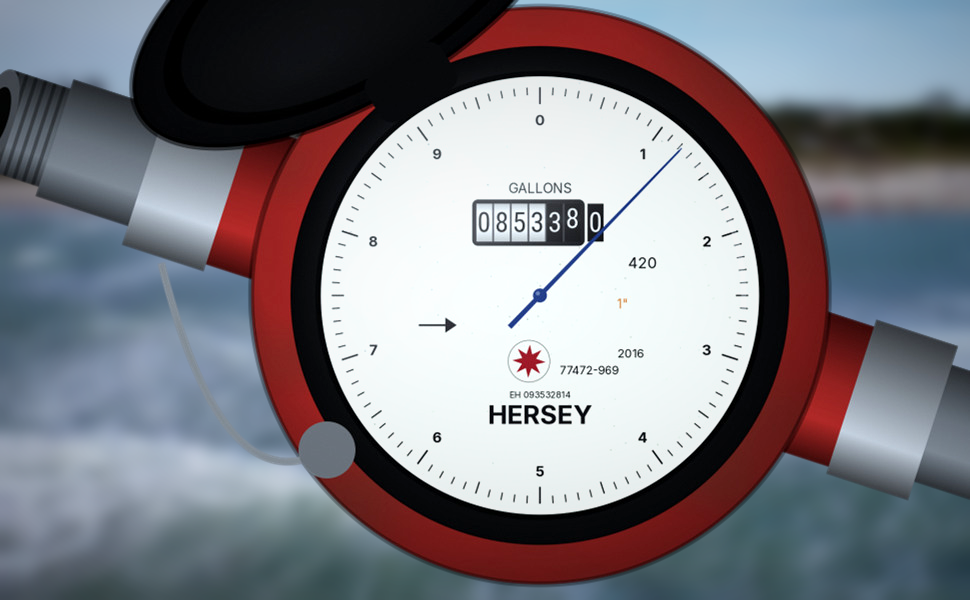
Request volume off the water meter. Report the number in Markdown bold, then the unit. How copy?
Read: **853381.2** gal
